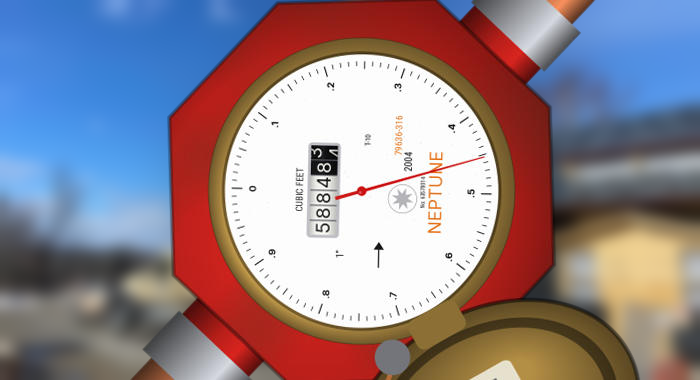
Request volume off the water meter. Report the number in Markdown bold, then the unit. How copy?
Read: **588483.45** ft³
